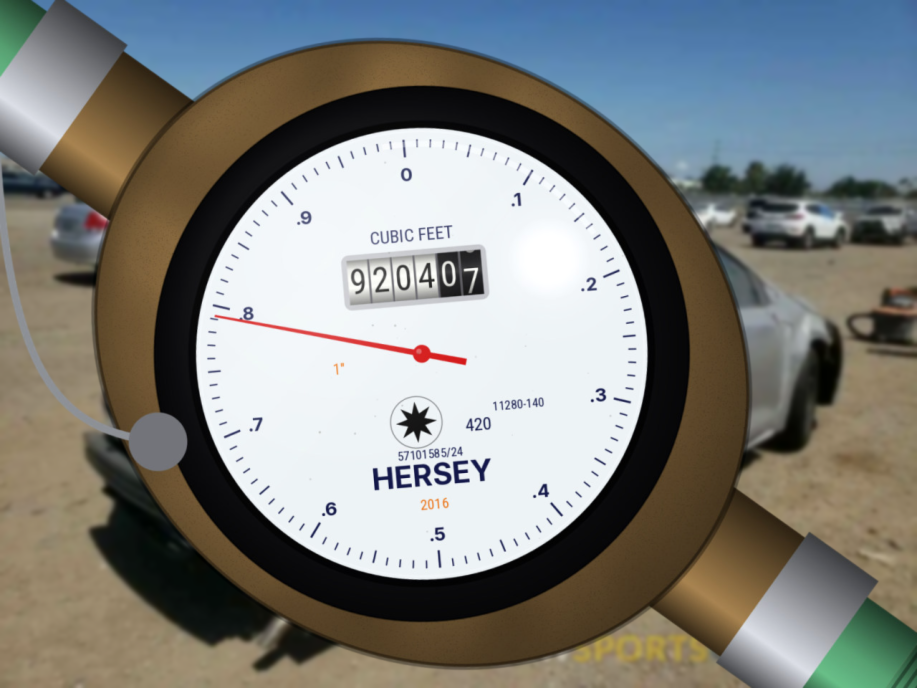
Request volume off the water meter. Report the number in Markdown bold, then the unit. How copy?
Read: **920406.79** ft³
